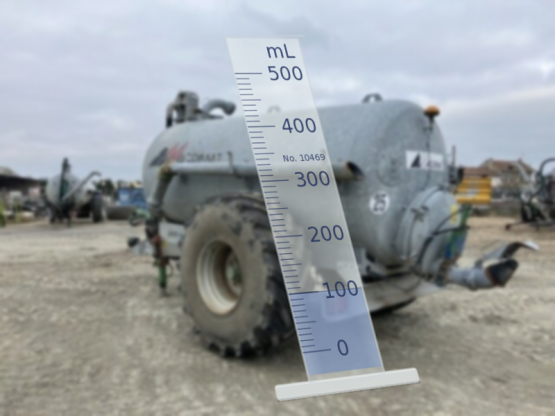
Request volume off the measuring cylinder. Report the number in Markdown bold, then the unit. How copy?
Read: **100** mL
